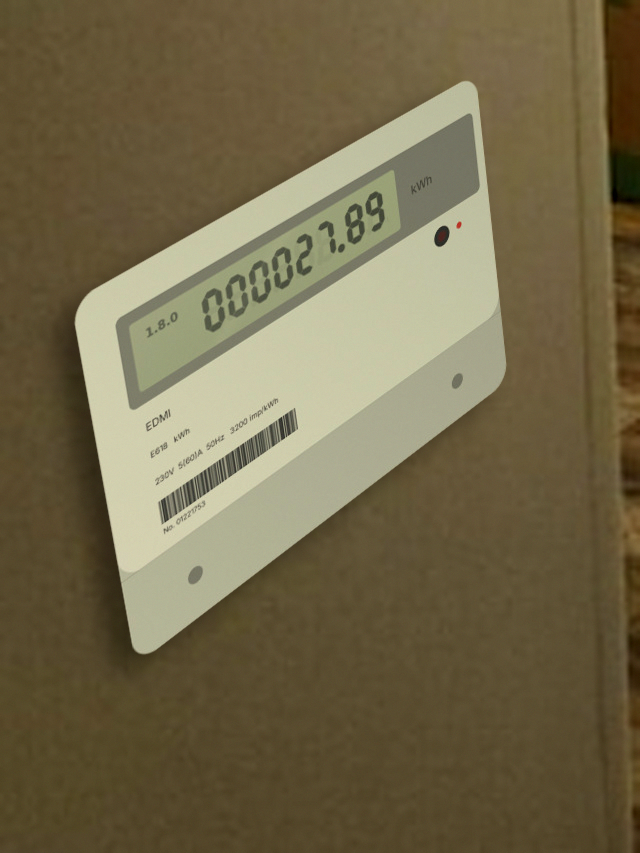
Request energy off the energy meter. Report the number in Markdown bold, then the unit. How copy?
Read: **27.89** kWh
